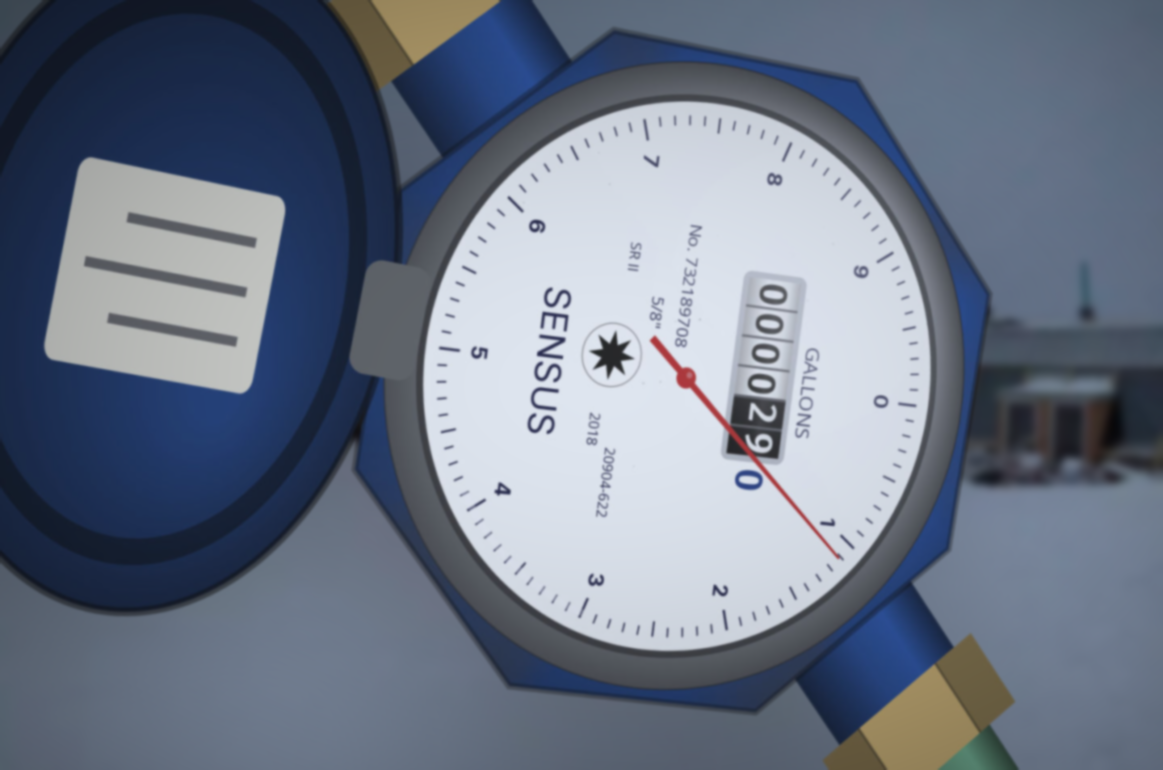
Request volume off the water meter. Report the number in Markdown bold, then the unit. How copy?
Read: **291.1** gal
